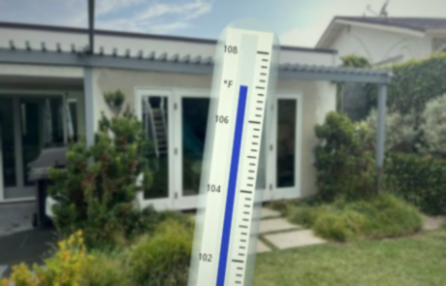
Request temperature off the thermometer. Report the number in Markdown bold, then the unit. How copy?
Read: **107** °F
